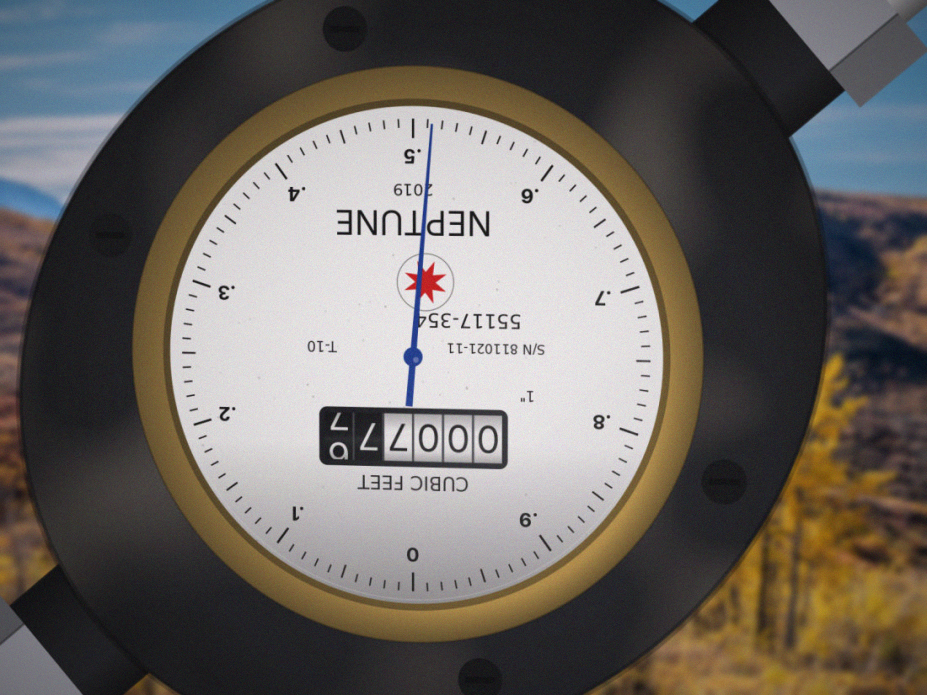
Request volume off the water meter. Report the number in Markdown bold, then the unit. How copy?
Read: **776.51** ft³
